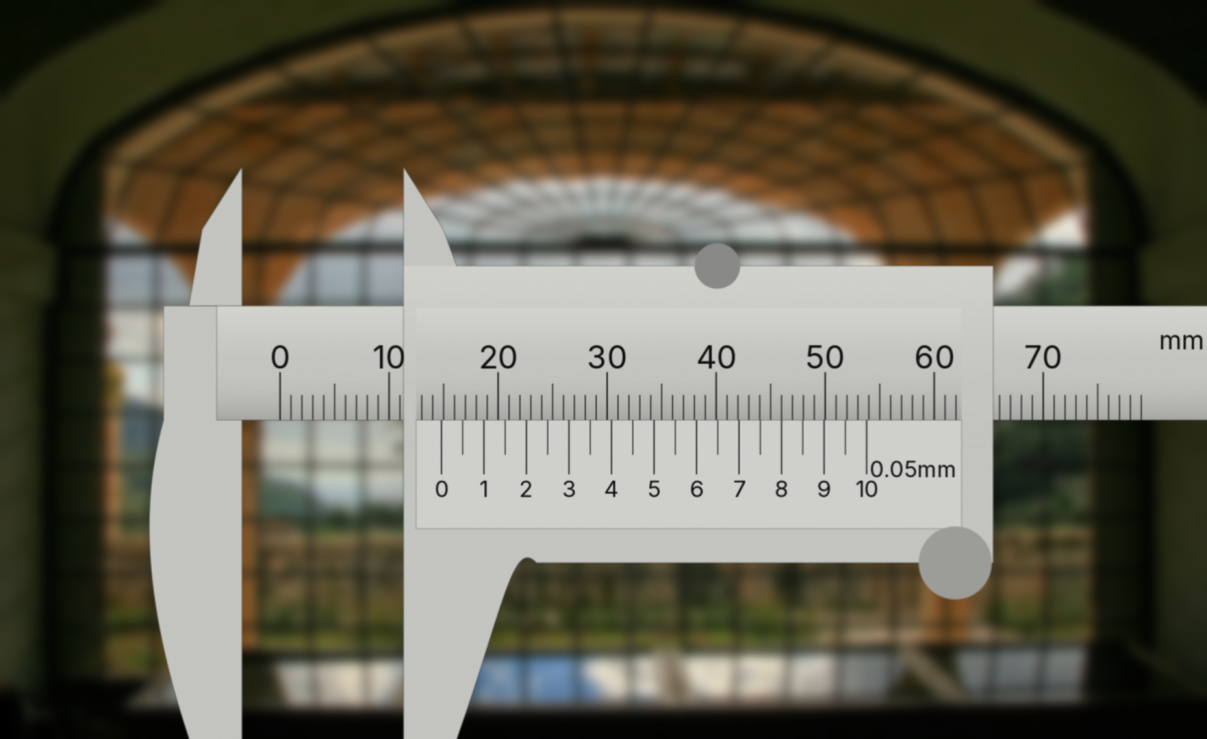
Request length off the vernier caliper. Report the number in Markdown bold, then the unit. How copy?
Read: **14.8** mm
